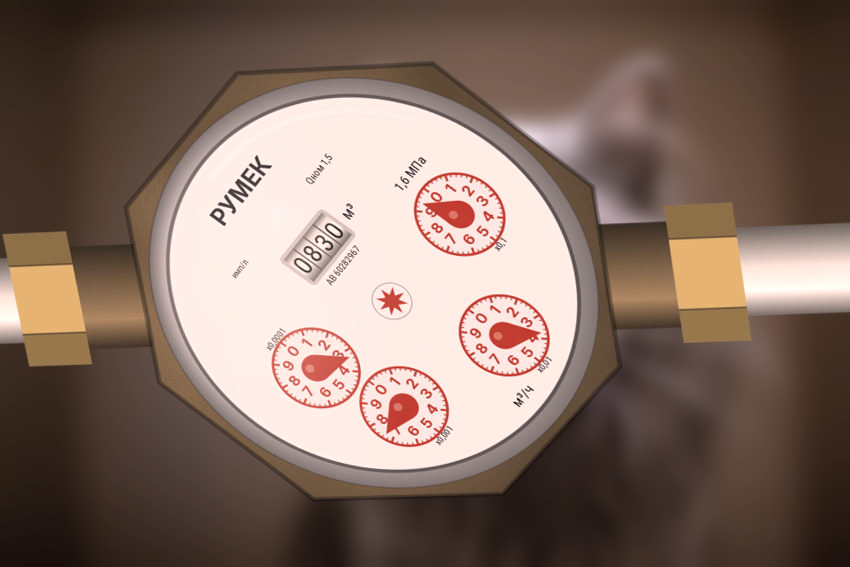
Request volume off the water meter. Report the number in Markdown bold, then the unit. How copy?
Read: **829.9373** m³
